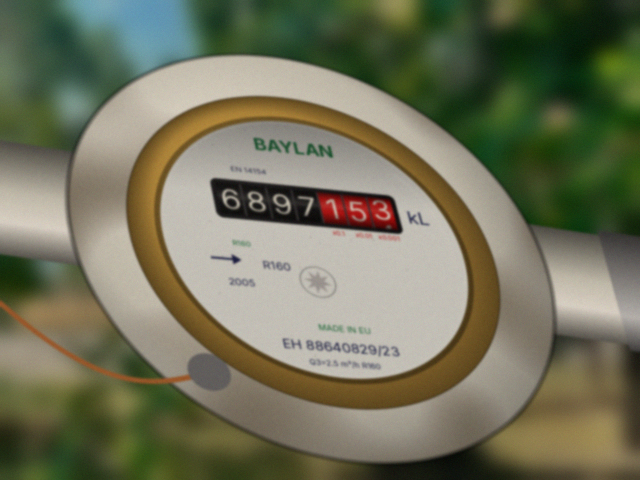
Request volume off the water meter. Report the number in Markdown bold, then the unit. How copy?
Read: **6897.153** kL
